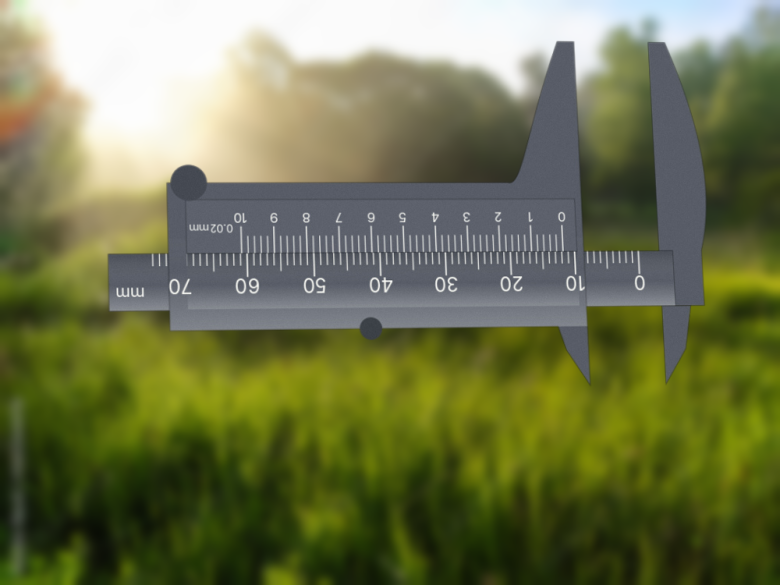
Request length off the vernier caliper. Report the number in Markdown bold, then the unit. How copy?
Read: **11.8** mm
